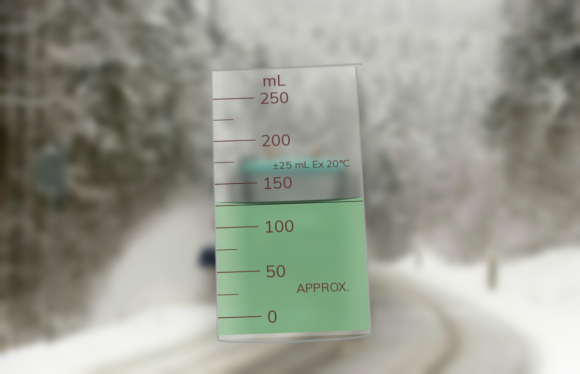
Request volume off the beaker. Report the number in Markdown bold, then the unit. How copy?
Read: **125** mL
